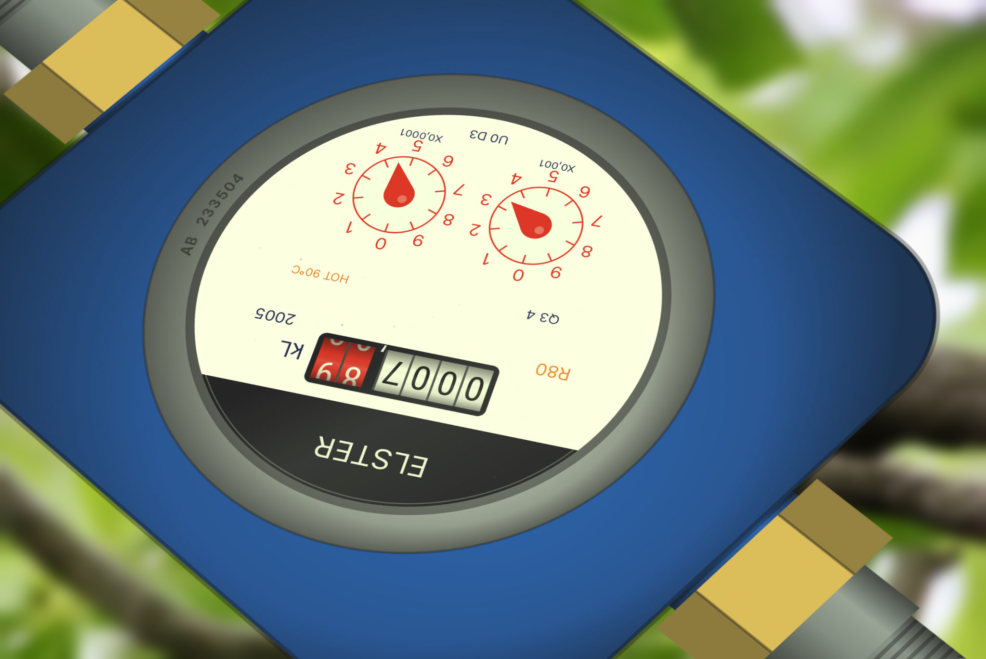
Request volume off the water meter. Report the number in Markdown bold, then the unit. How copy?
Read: **7.8934** kL
